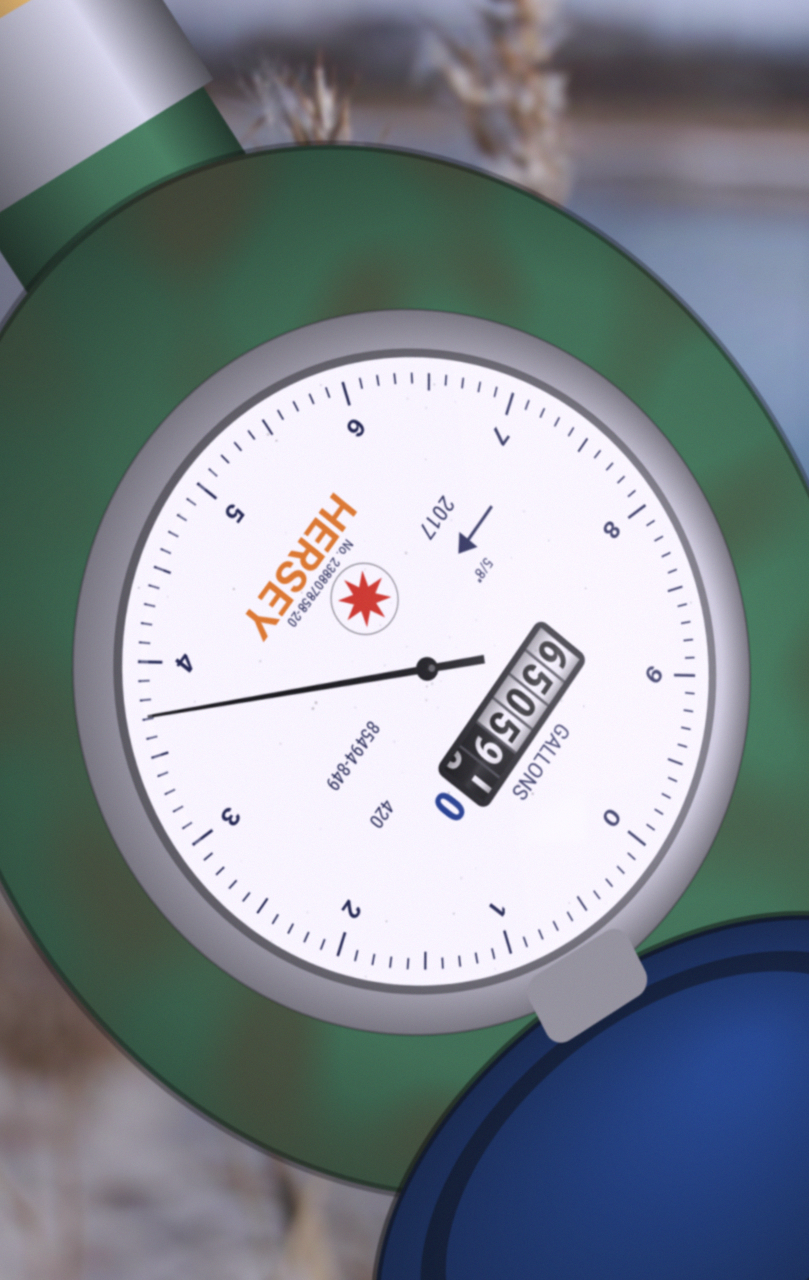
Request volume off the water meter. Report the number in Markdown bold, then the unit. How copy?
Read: **6505913.7** gal
